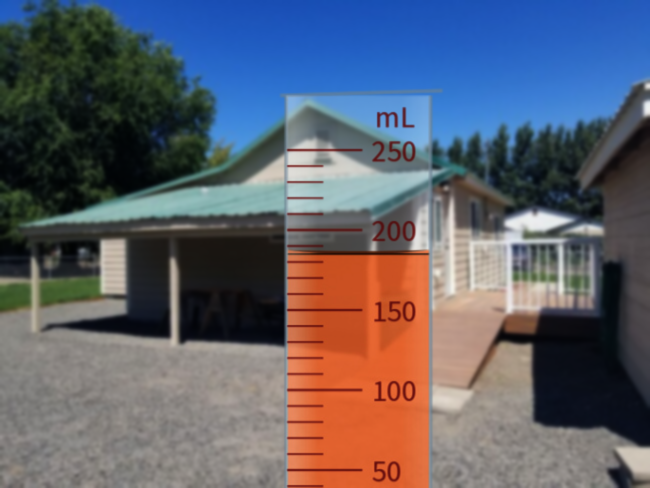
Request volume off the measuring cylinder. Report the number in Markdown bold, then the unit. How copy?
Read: **185** mL
